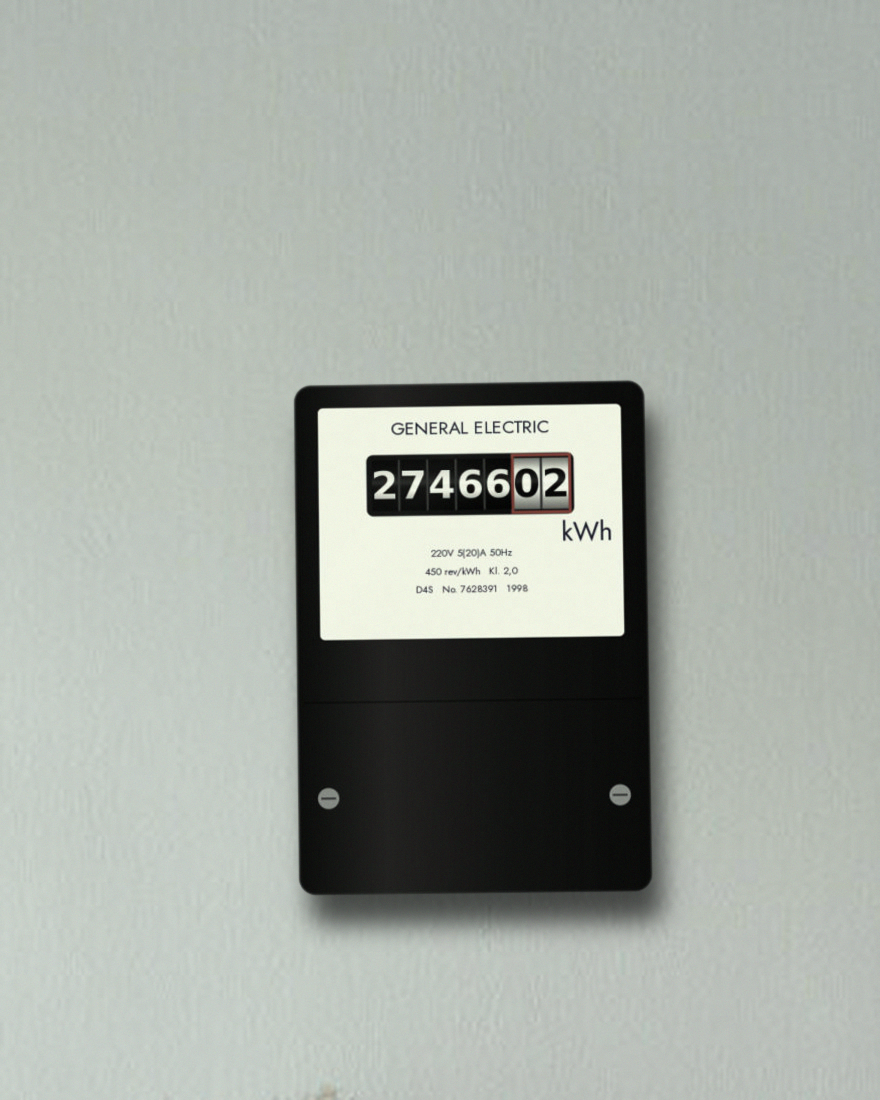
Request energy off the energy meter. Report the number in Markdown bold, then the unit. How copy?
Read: **27466.02** kWh
